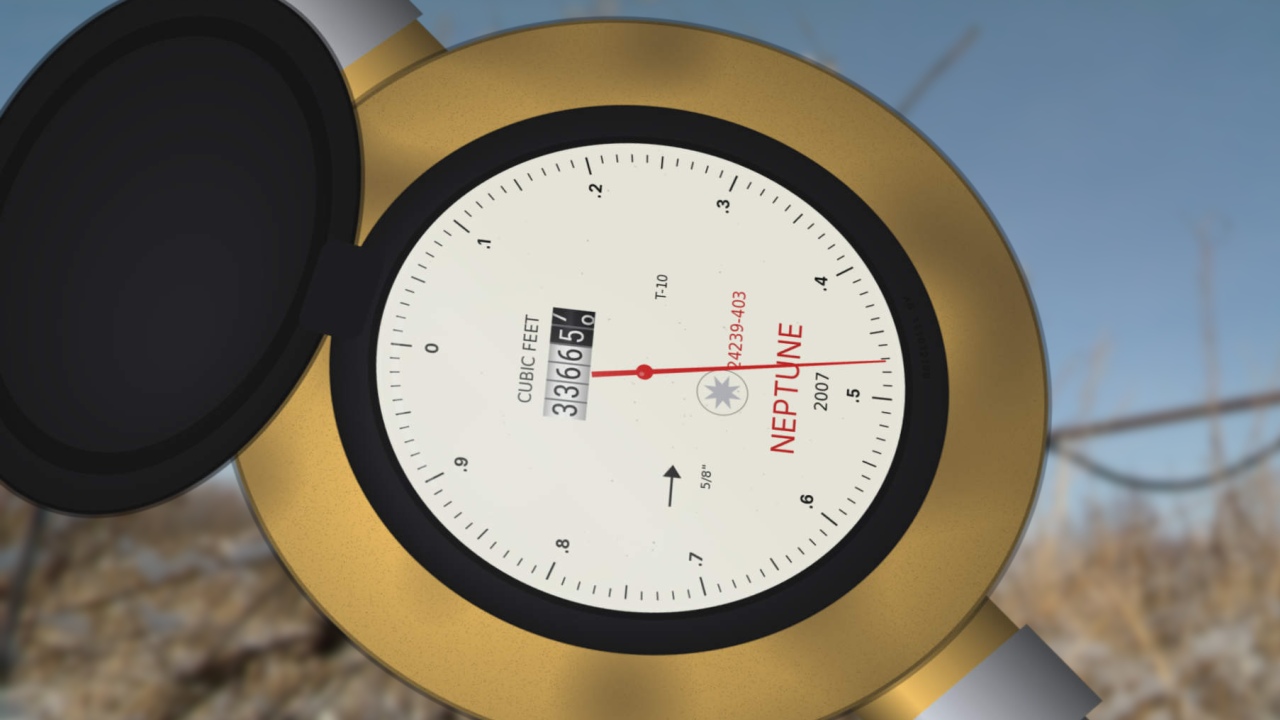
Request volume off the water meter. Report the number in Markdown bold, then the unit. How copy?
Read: **336657.47** ft³
